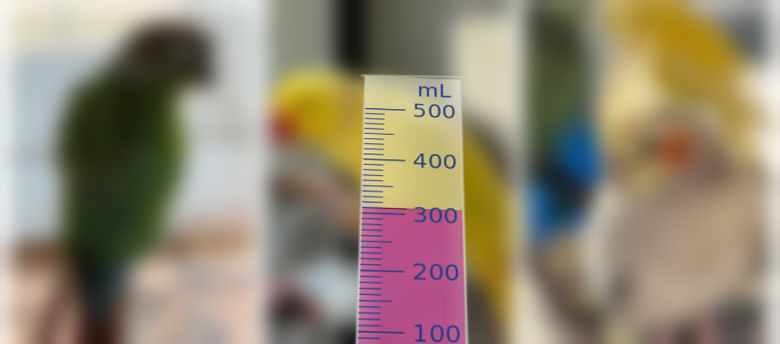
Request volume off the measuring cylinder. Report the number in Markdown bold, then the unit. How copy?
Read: **310** mL
